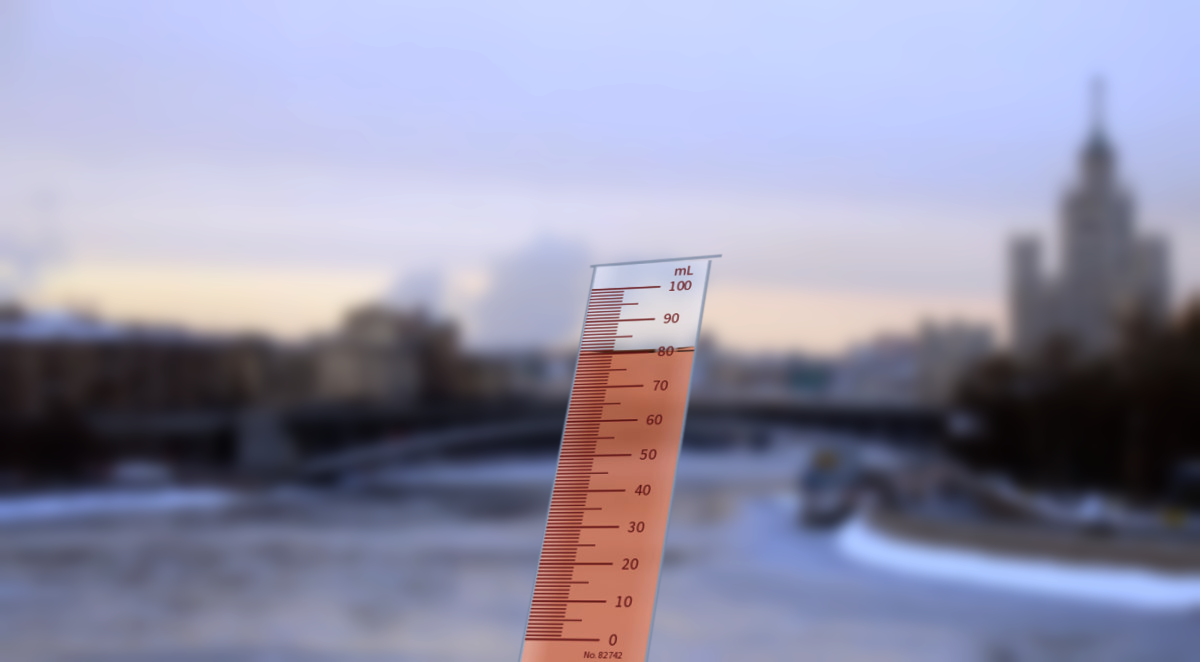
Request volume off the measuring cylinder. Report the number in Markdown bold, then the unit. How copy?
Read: **80** mL
